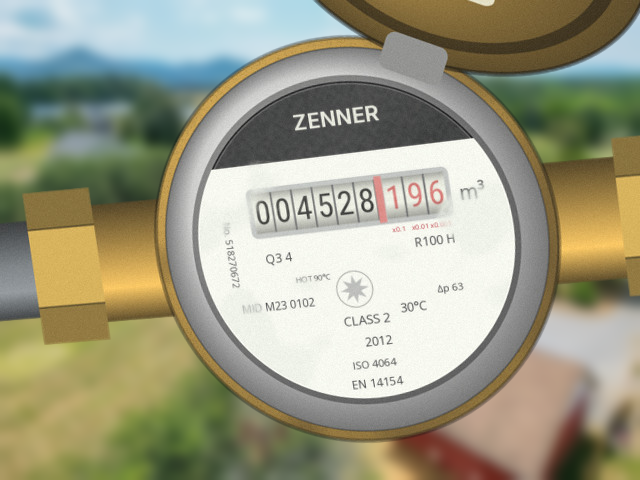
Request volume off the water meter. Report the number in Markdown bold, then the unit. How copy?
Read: **4528.196** m³
